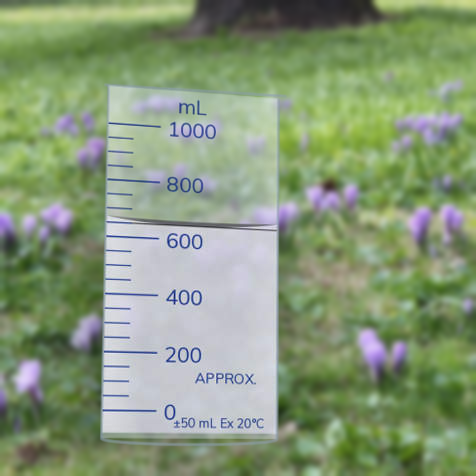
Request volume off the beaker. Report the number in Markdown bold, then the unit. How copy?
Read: **650** mL
